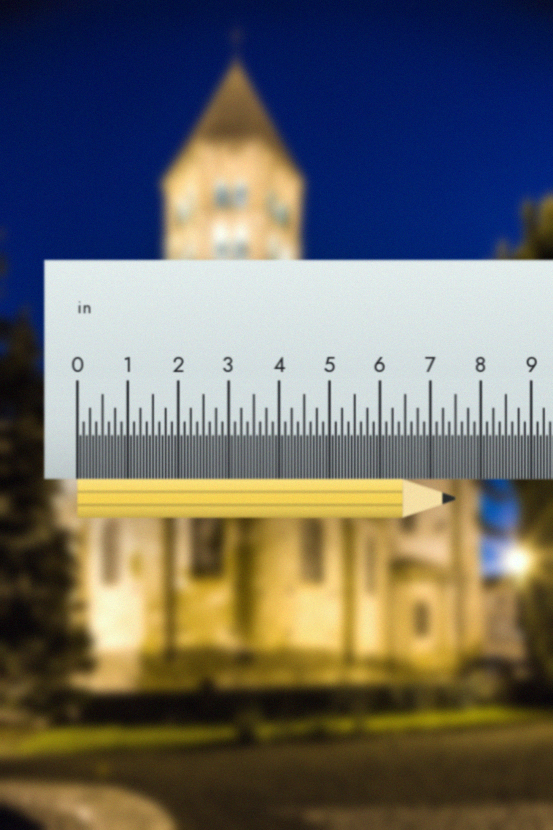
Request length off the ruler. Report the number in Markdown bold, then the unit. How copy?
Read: **7.5** in
